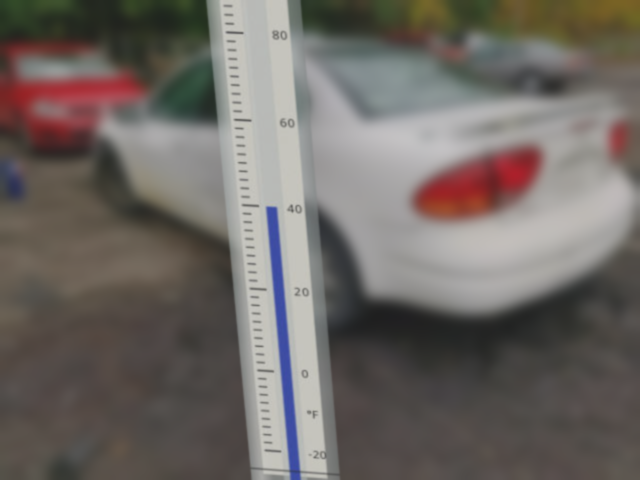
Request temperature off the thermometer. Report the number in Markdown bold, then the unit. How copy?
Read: **40** °F
